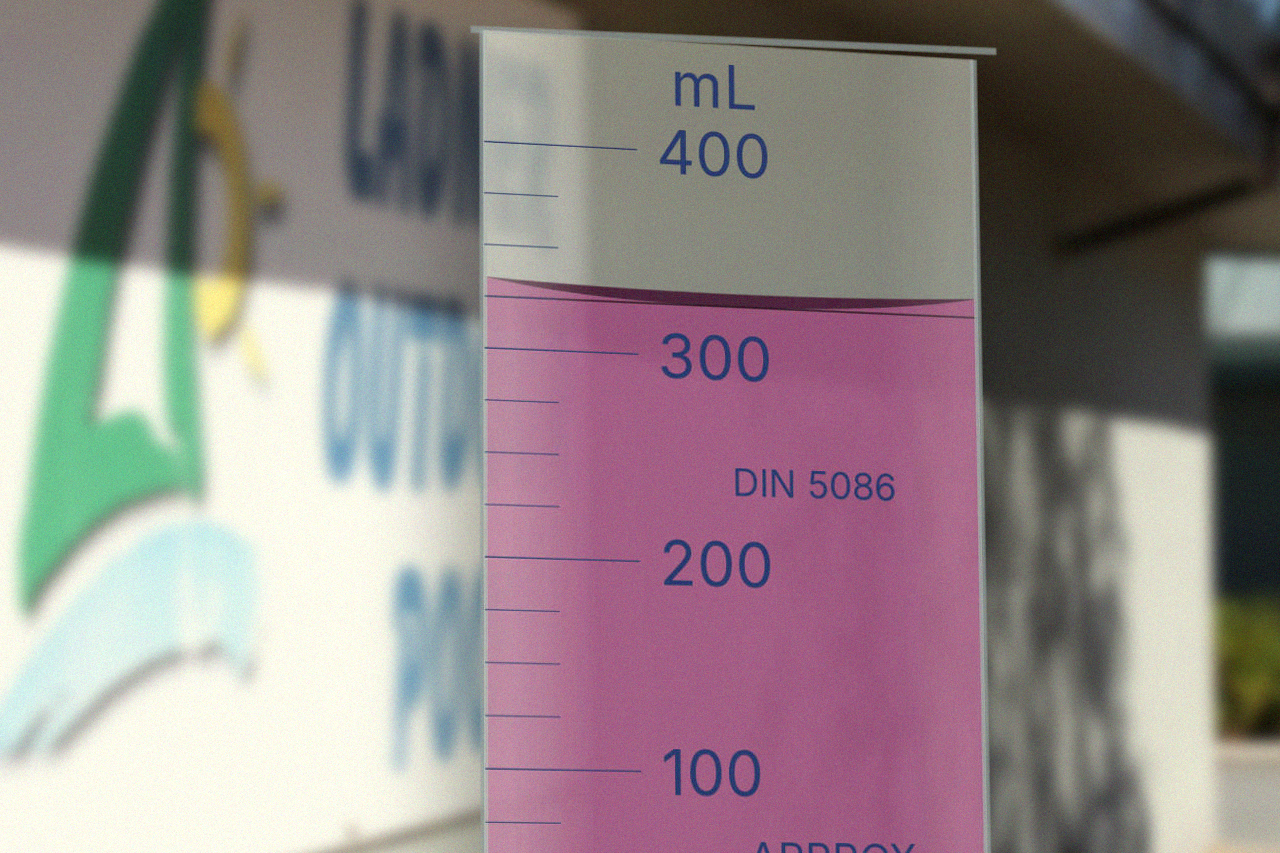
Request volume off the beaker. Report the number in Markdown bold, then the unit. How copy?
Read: **325** mL
